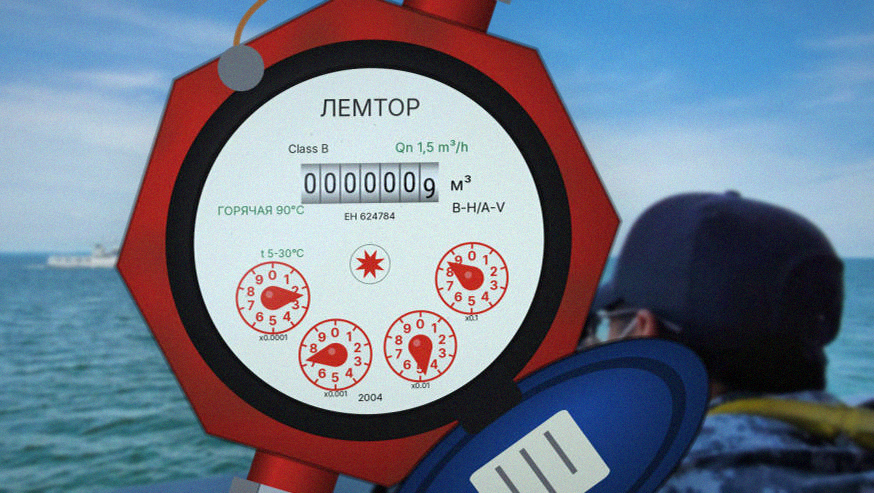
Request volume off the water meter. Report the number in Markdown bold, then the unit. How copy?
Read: **8.8472** m³
